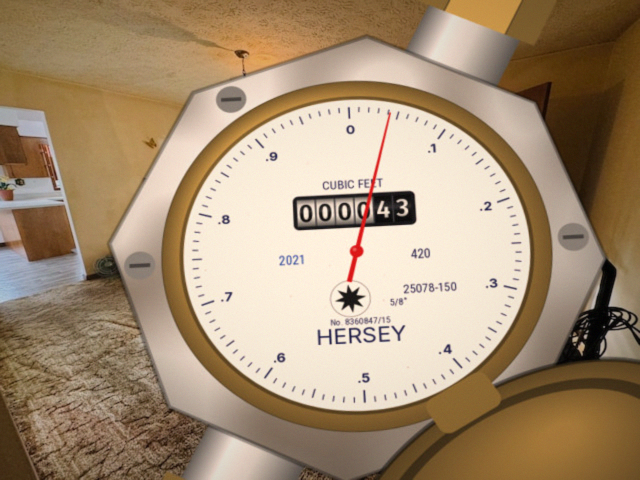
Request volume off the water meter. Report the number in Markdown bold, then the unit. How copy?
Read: **43.04** ft³
